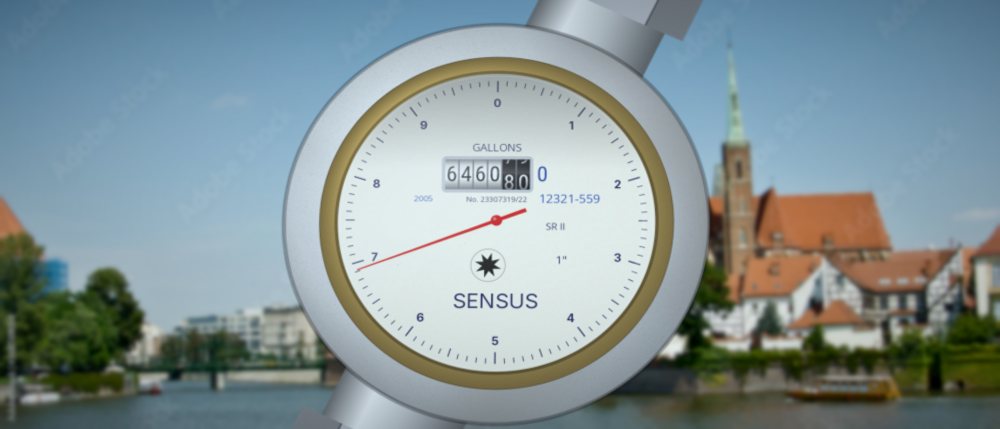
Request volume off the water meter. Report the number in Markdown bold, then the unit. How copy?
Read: **6460796.9** gal
